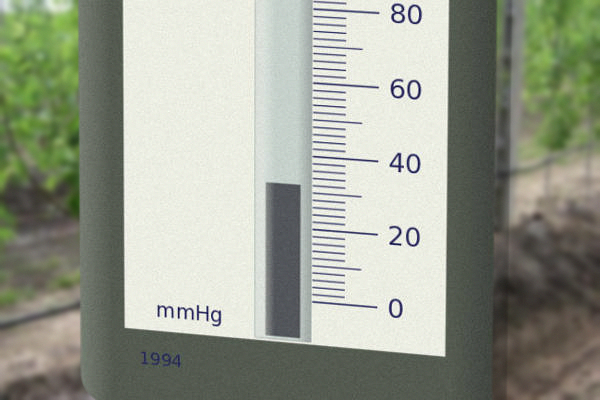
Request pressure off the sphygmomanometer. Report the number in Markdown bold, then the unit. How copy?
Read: **32** mmHg
